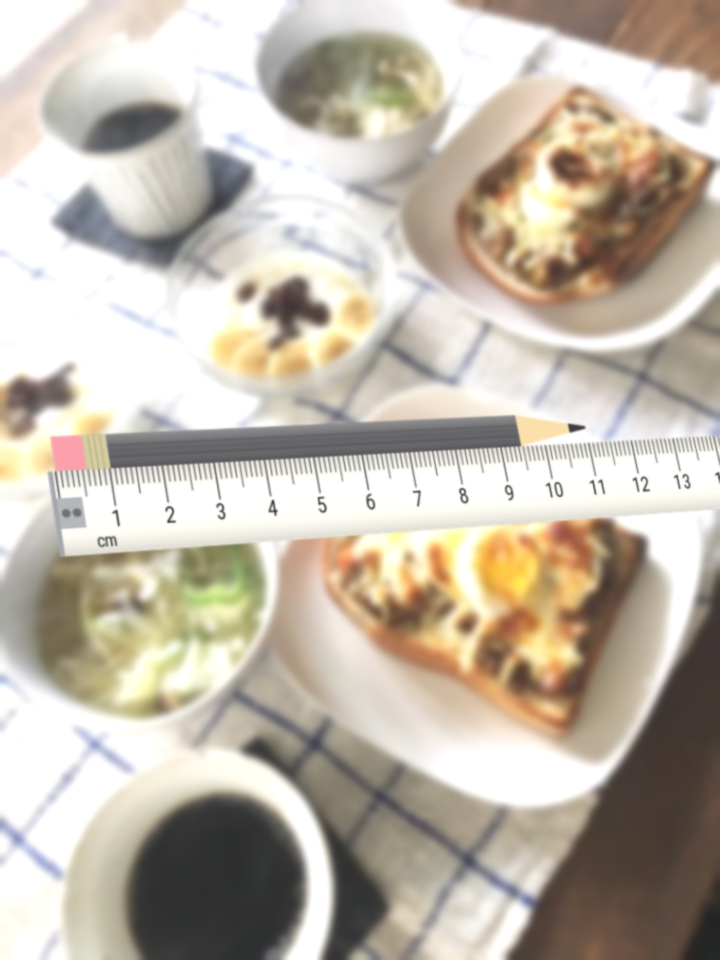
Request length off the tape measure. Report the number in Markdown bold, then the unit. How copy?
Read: **11** cm
